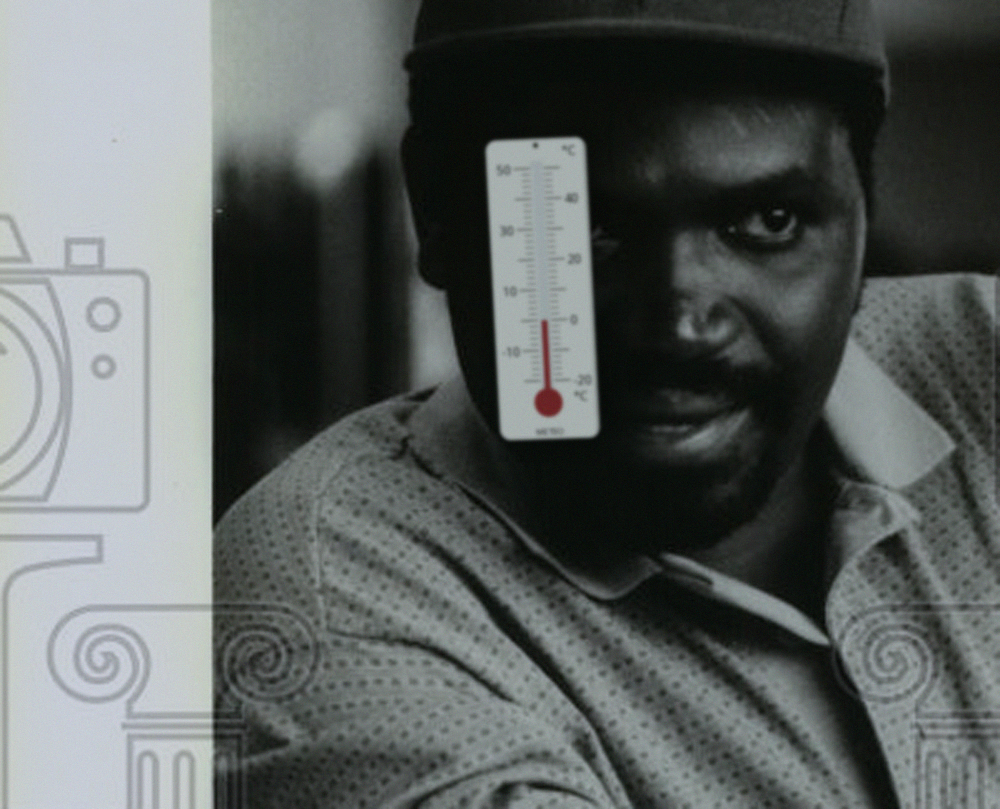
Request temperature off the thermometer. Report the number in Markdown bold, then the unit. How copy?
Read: **0** °C
